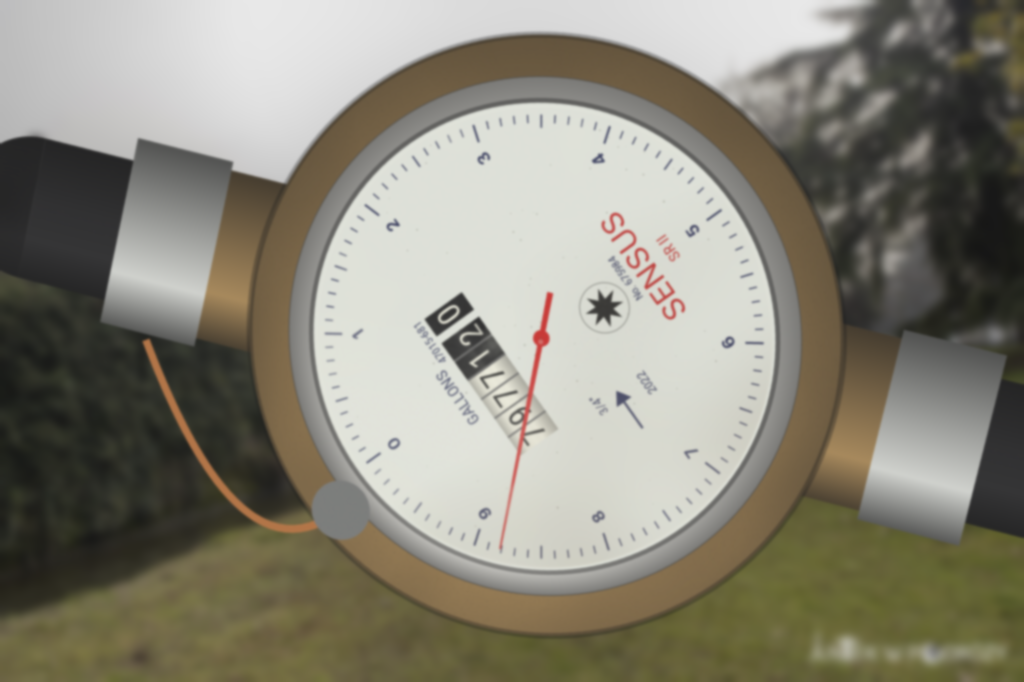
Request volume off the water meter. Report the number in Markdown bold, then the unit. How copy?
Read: **7977118.8** gal
